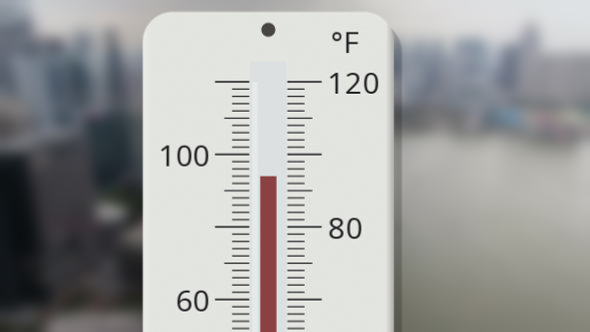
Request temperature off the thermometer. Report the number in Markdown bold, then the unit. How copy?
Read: **94** °F
